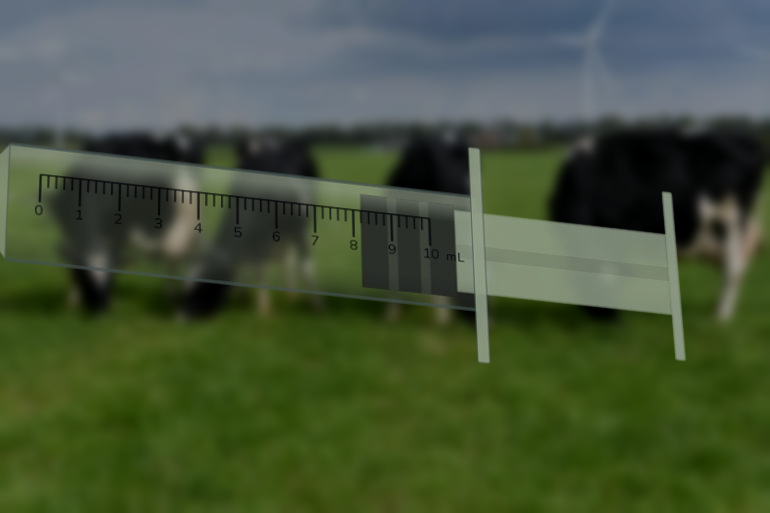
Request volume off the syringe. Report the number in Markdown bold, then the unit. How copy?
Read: **8.2** mL
